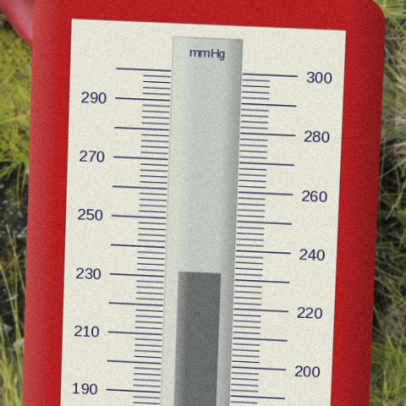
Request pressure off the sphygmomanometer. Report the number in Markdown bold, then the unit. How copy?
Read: **232** mmHg
